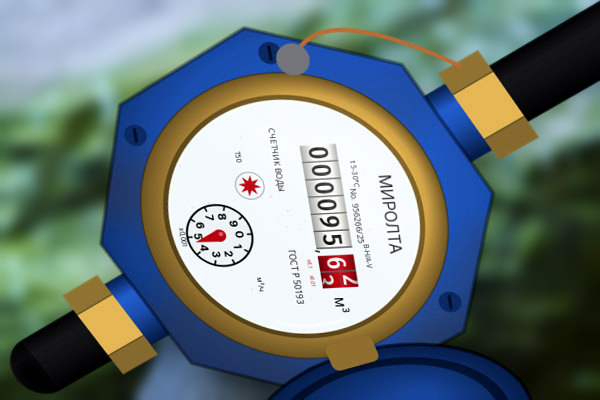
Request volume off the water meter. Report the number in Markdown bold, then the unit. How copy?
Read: **95.624** m³
